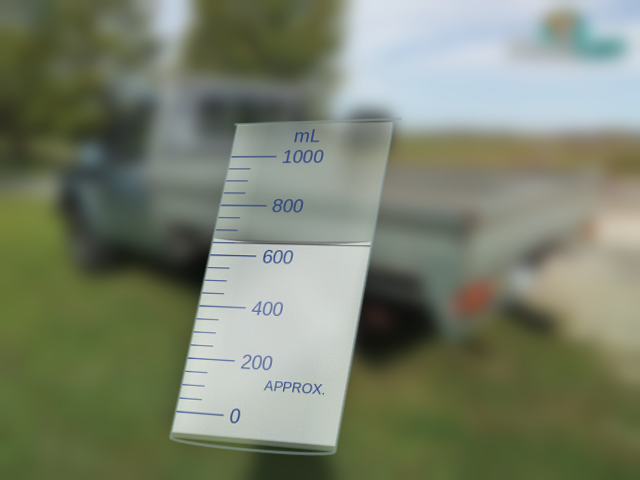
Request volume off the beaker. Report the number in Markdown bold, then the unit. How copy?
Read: **650** mL
